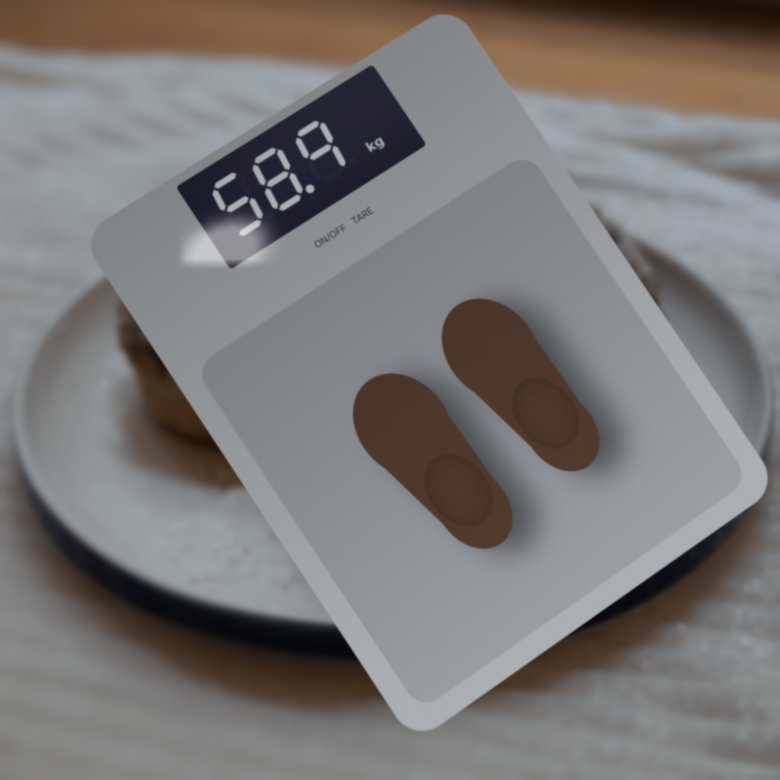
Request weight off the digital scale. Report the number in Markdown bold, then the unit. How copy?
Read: **58.9** kg
